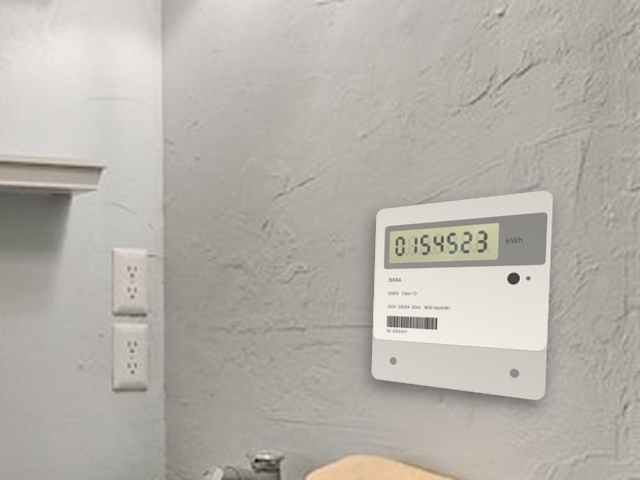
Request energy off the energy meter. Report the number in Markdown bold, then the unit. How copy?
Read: **154523** kWh
